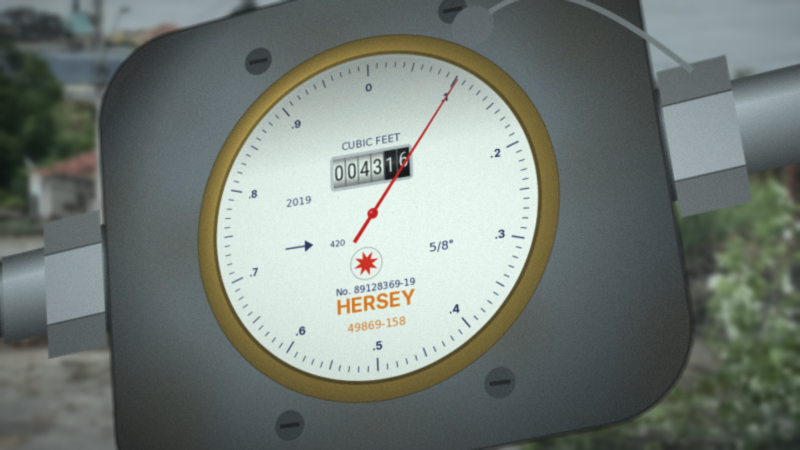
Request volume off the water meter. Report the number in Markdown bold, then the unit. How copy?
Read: **4316.10** ft³
